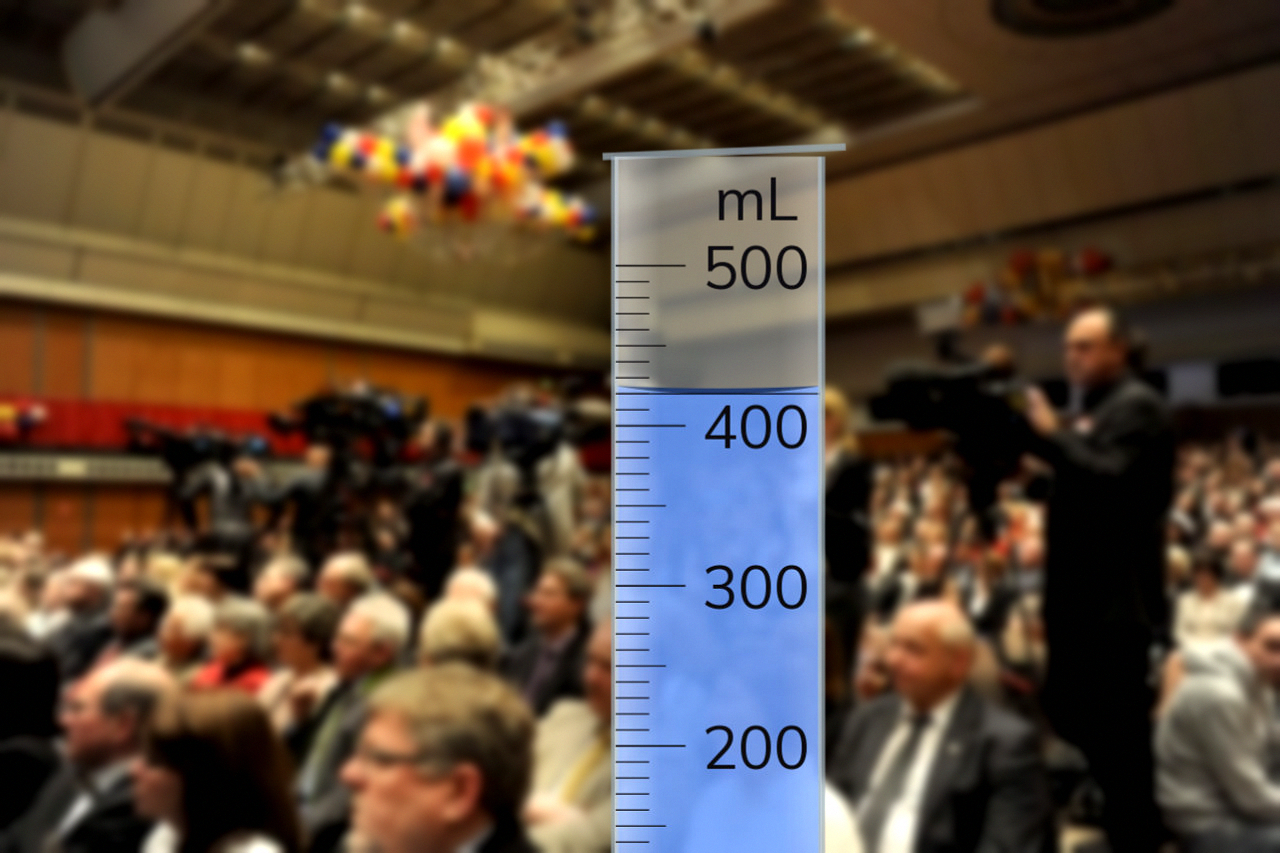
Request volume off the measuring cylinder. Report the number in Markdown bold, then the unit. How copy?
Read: **420** mL
